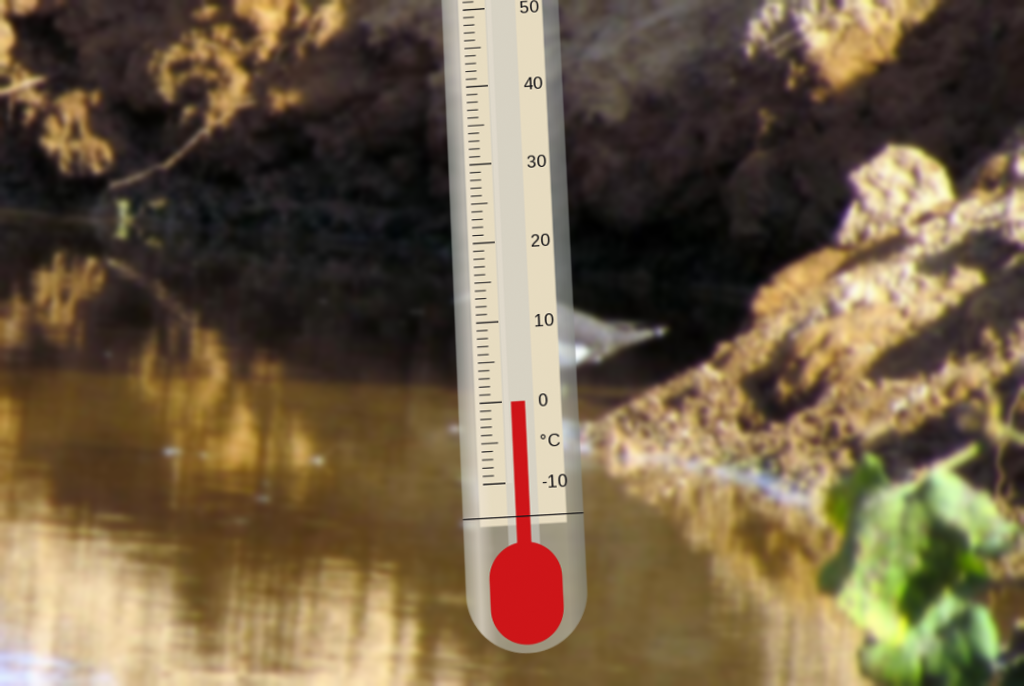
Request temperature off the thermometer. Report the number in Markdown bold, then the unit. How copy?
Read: **0** °C
